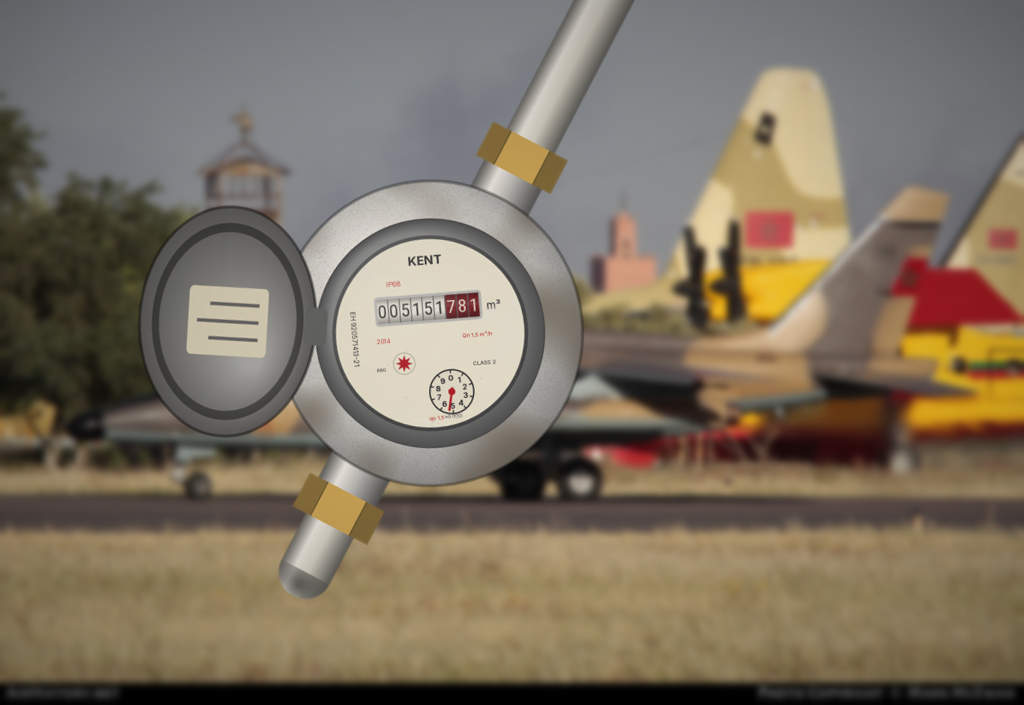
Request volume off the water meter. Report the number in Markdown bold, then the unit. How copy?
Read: **5151.7815** m³
